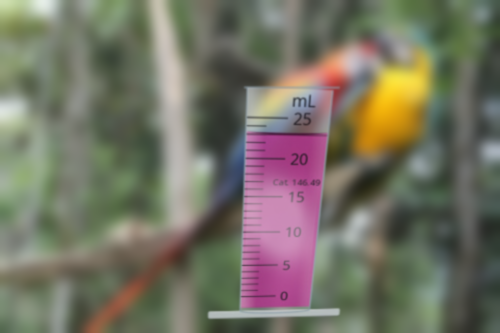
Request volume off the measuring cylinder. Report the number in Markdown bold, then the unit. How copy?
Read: **23** mL
